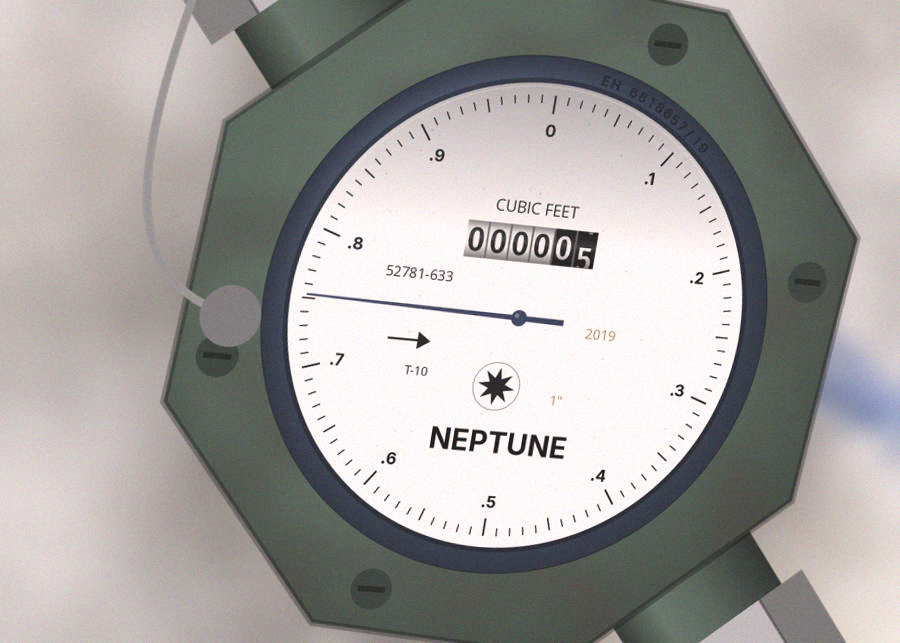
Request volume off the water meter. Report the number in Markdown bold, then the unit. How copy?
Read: **4.75** ft³
